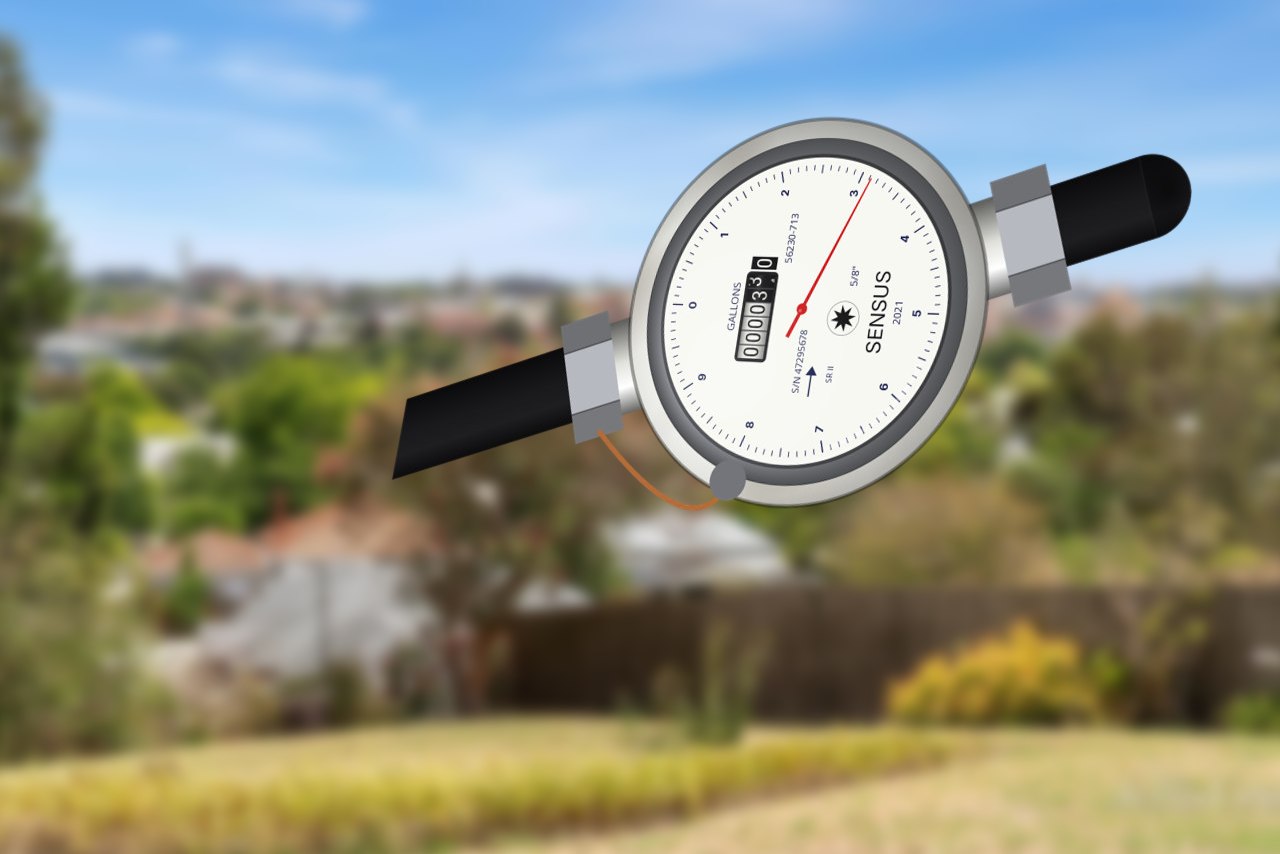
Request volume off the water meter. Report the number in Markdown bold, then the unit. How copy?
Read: **333.1** gal
